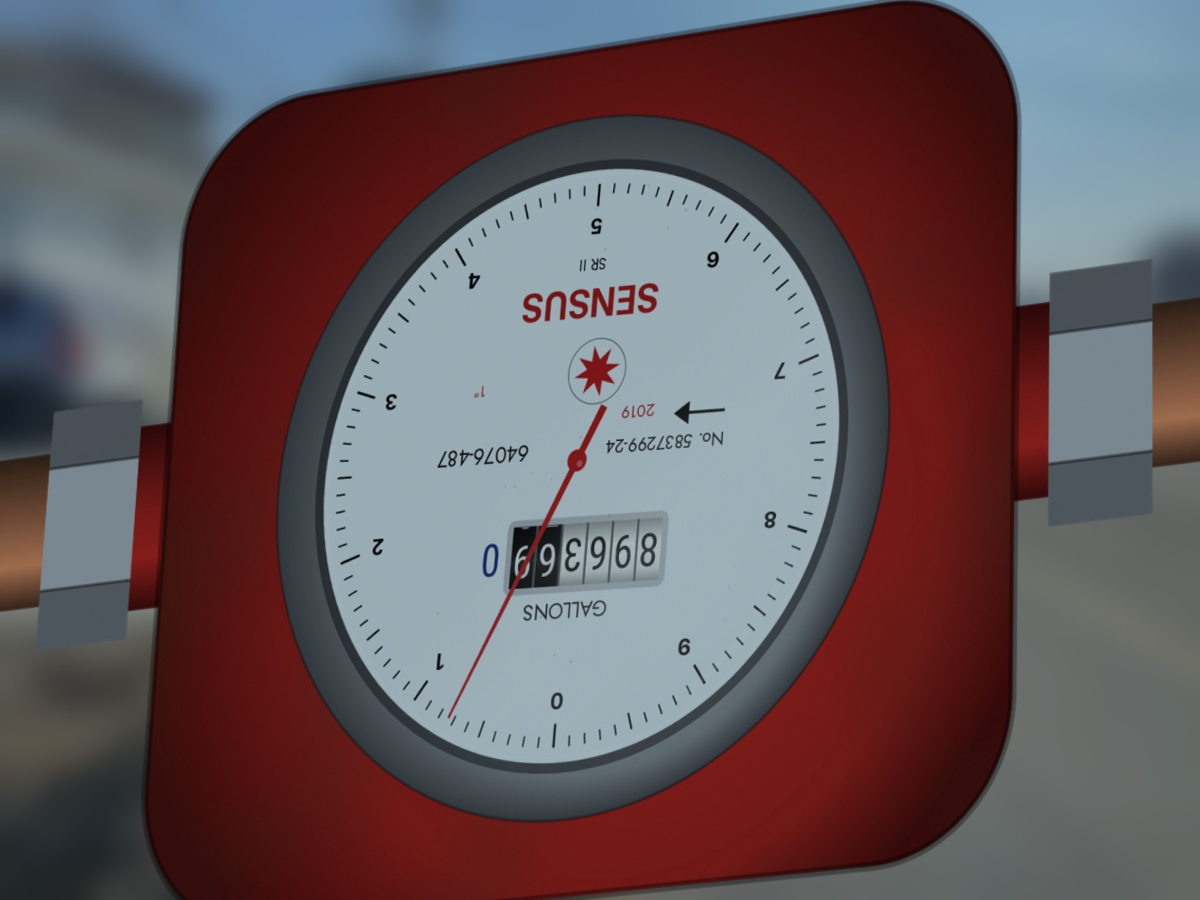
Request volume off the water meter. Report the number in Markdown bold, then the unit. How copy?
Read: **8963690.7** gal
